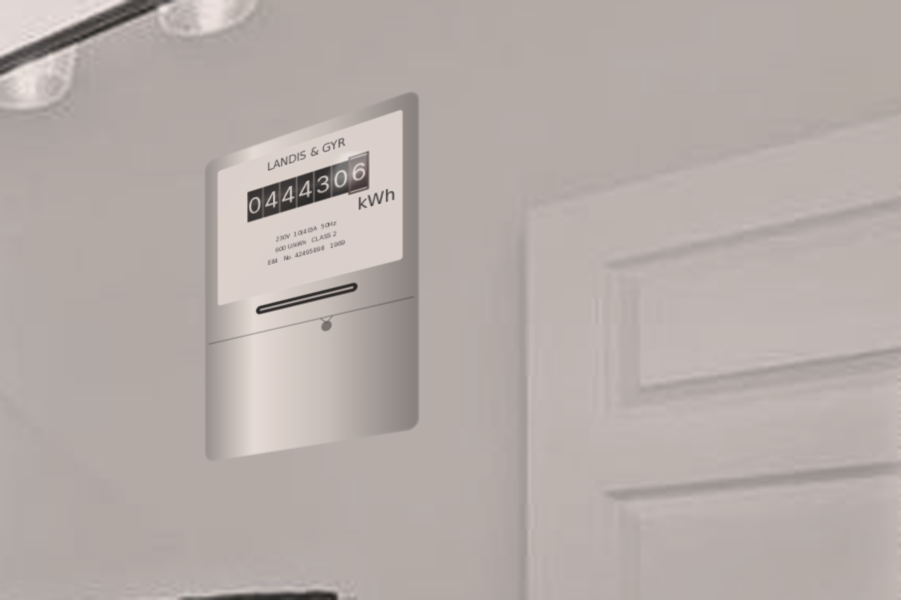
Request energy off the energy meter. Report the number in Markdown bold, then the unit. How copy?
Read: **44430.6** kWh
